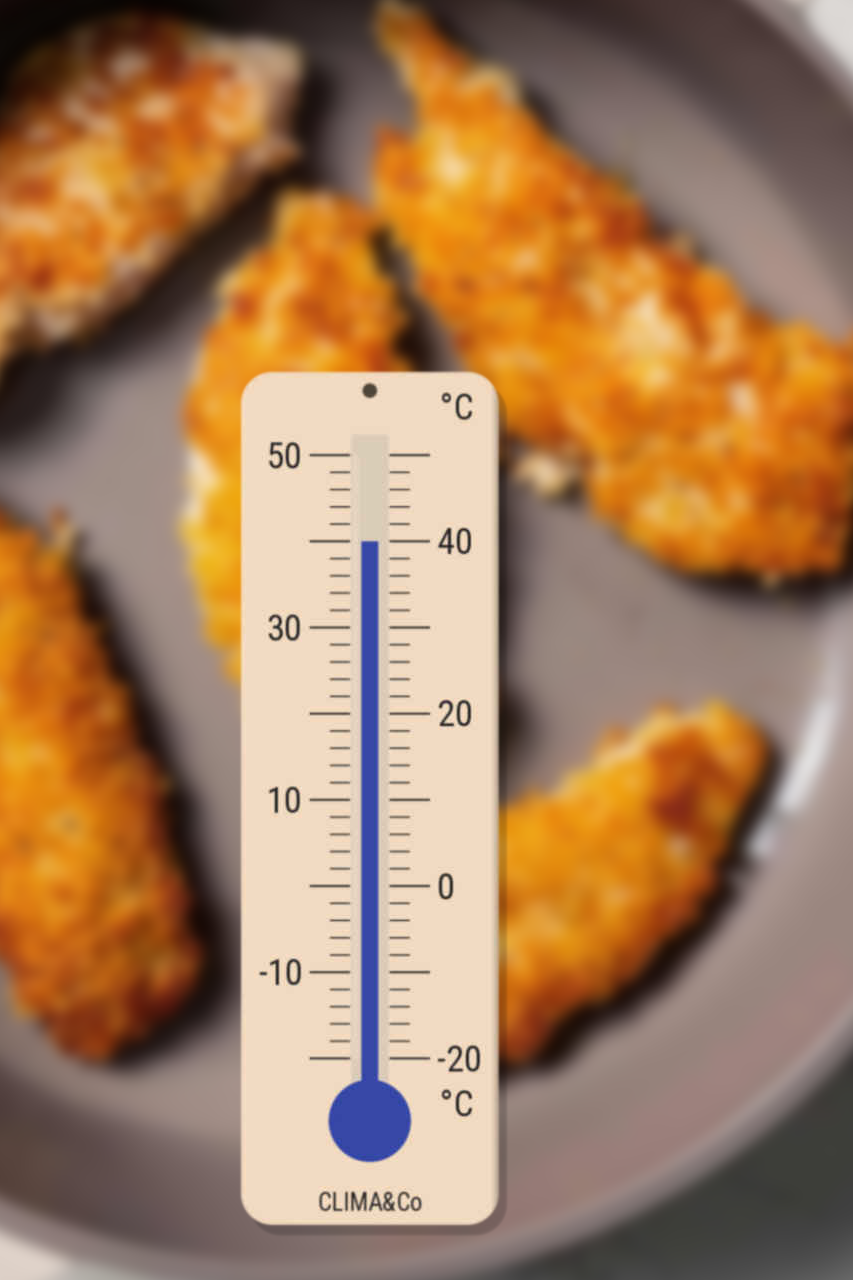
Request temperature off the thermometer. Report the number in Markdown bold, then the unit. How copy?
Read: **40** °C
